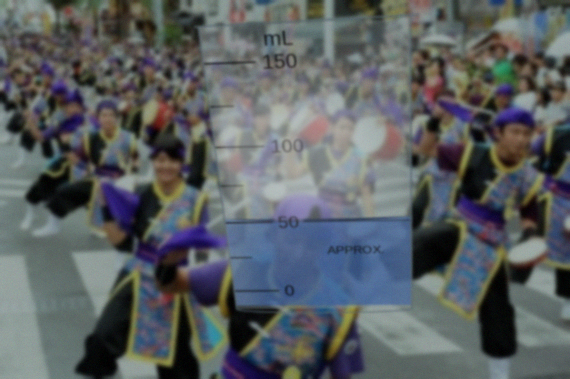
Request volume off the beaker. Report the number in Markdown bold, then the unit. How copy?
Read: **50** mL
